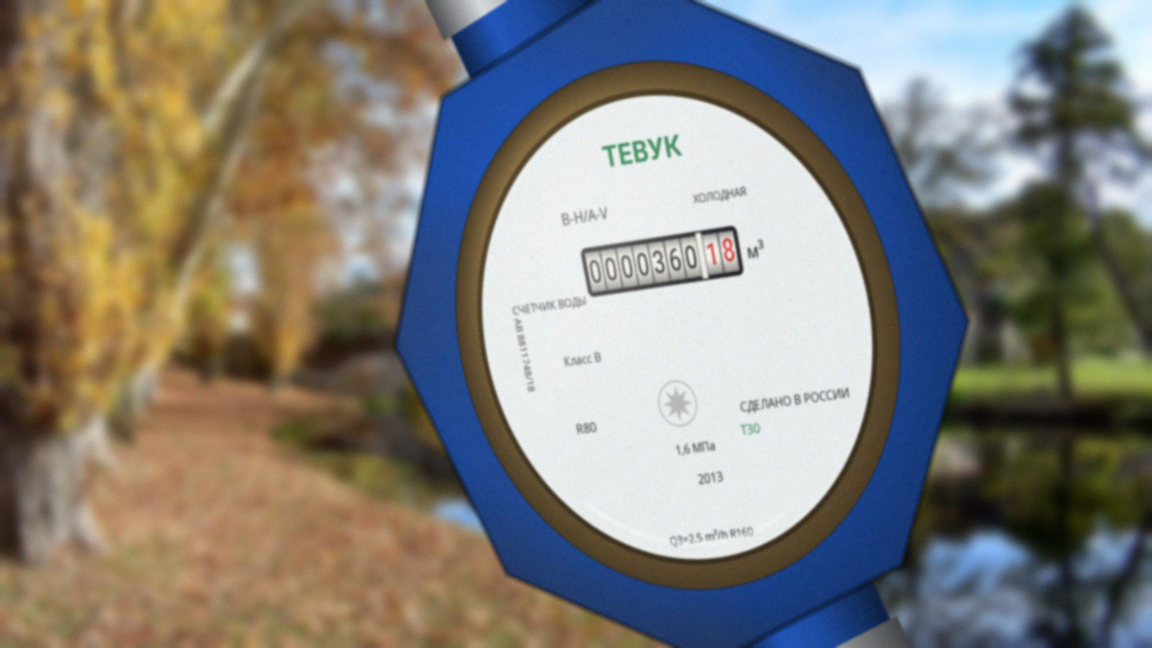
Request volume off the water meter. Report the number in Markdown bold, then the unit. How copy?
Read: **360.18** m³
